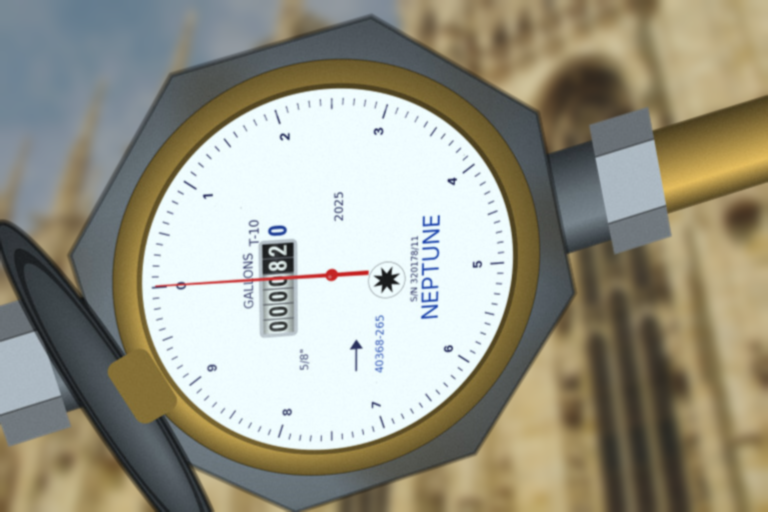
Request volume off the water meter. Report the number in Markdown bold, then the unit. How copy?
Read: **820.0** gal
